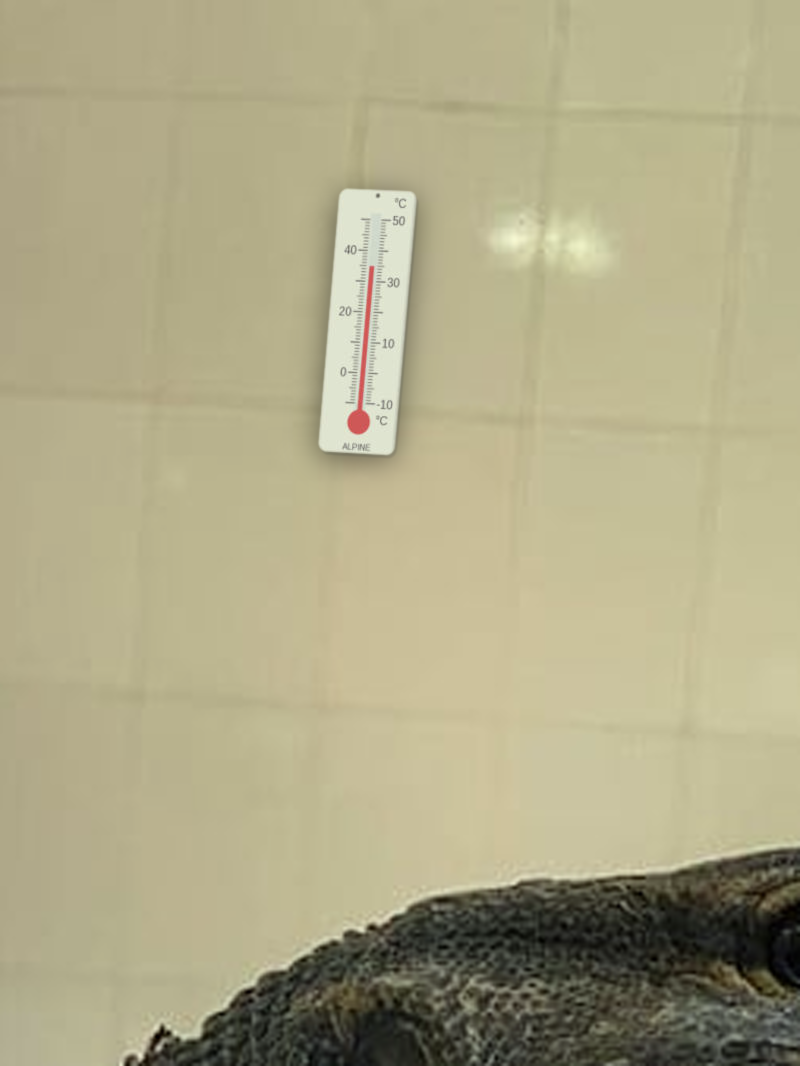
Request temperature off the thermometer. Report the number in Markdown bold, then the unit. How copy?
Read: **35** °C
